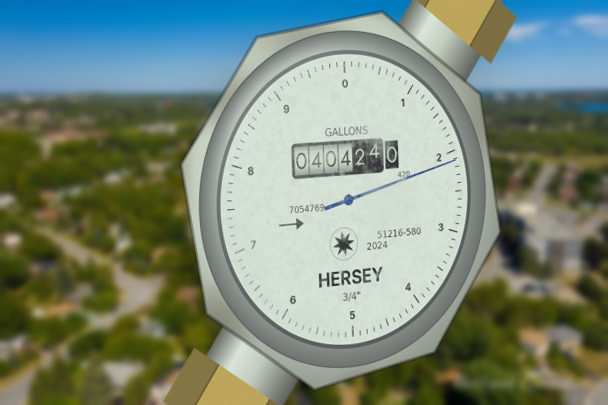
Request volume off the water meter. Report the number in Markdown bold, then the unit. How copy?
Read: **404242.1** gal
